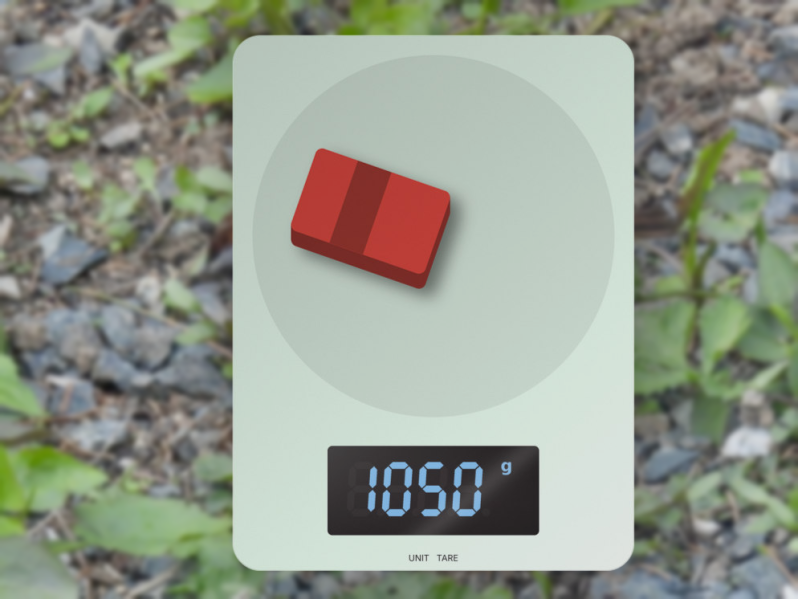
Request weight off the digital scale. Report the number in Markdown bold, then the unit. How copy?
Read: **1050** g
